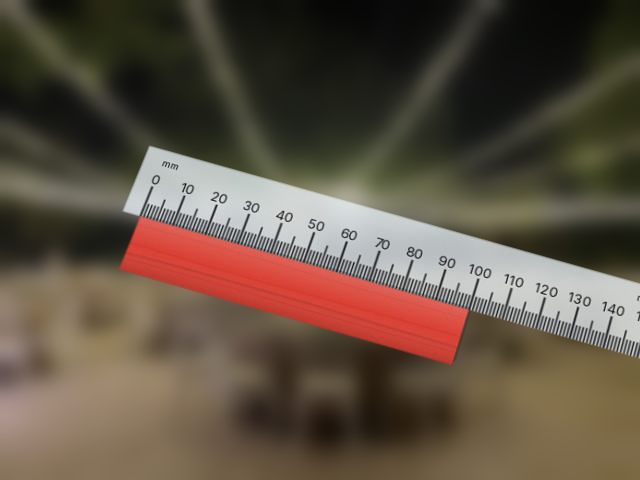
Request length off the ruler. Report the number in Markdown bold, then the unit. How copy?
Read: **100** mm
